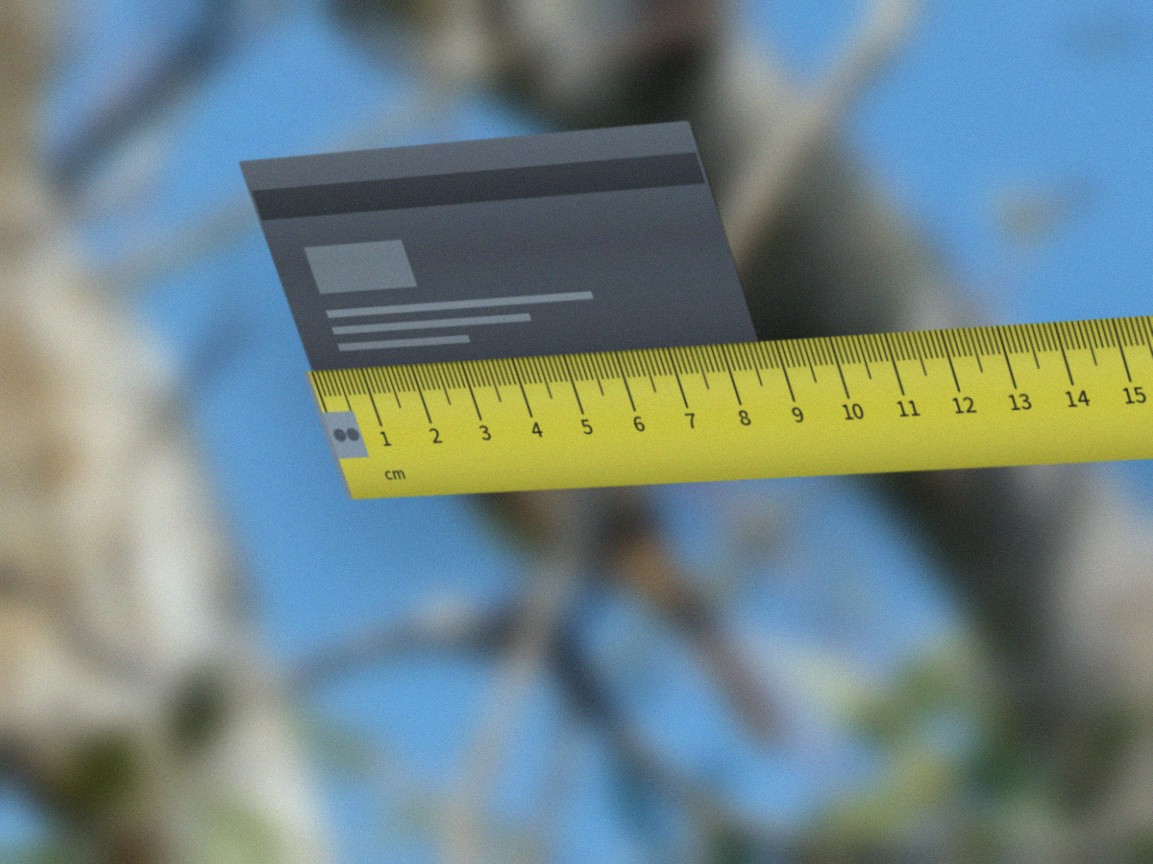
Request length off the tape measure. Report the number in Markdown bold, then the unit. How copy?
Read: **8.7** cm
